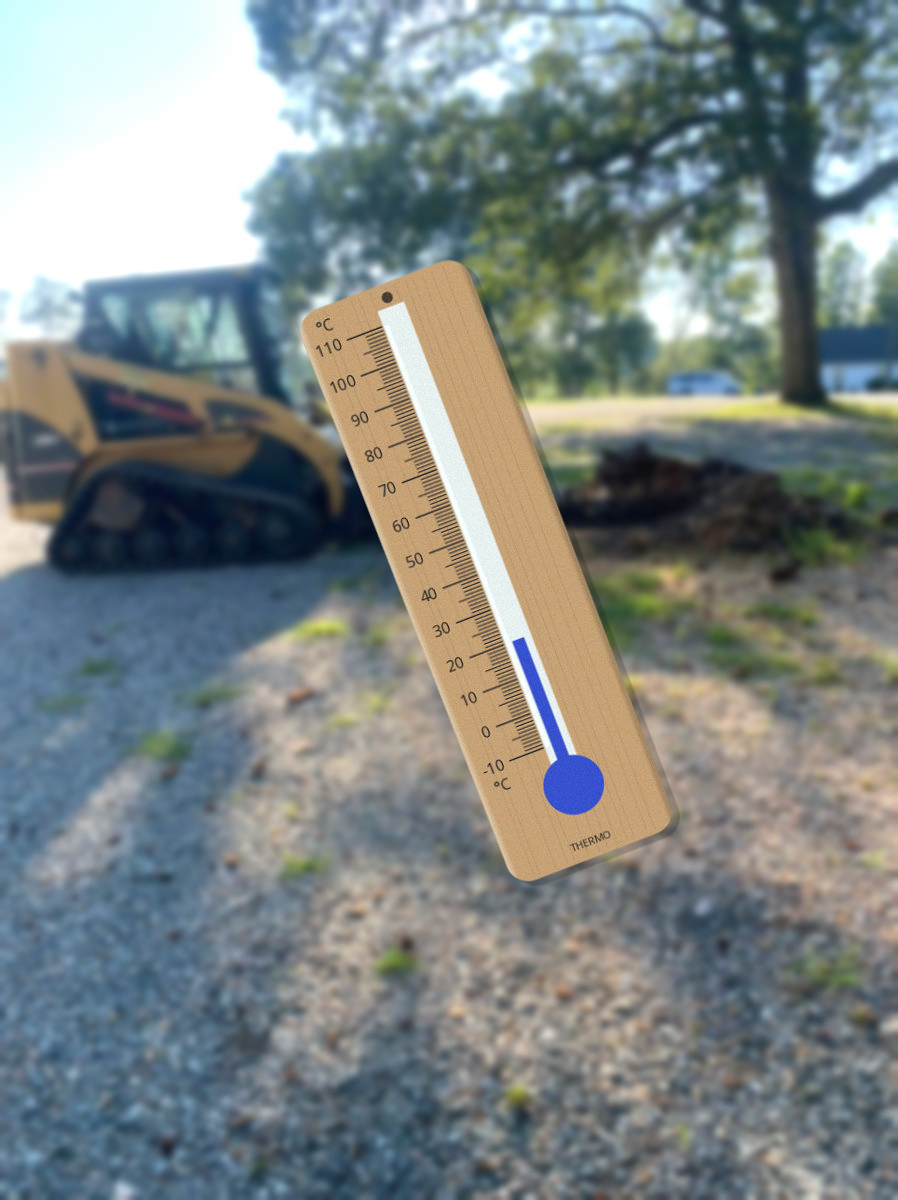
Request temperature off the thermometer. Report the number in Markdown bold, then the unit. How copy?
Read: **20** °C
